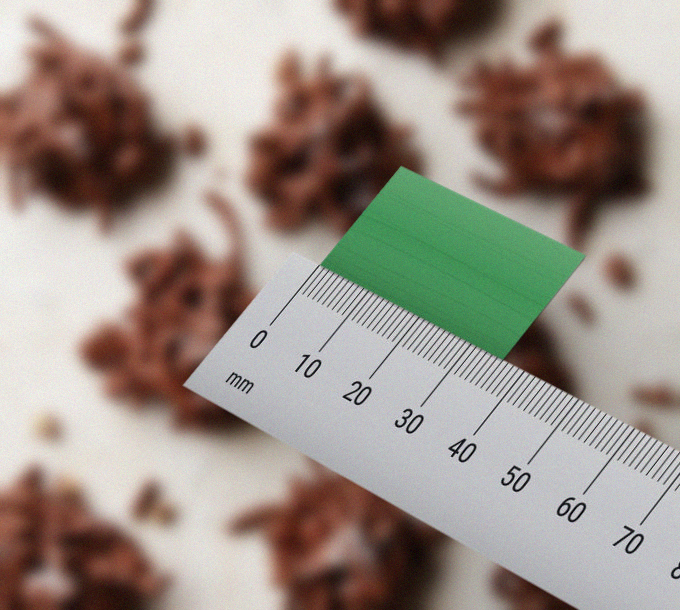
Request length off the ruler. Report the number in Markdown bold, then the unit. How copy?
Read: **36** mm
